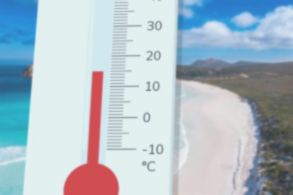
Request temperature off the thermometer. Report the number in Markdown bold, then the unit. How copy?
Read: **15** °C
